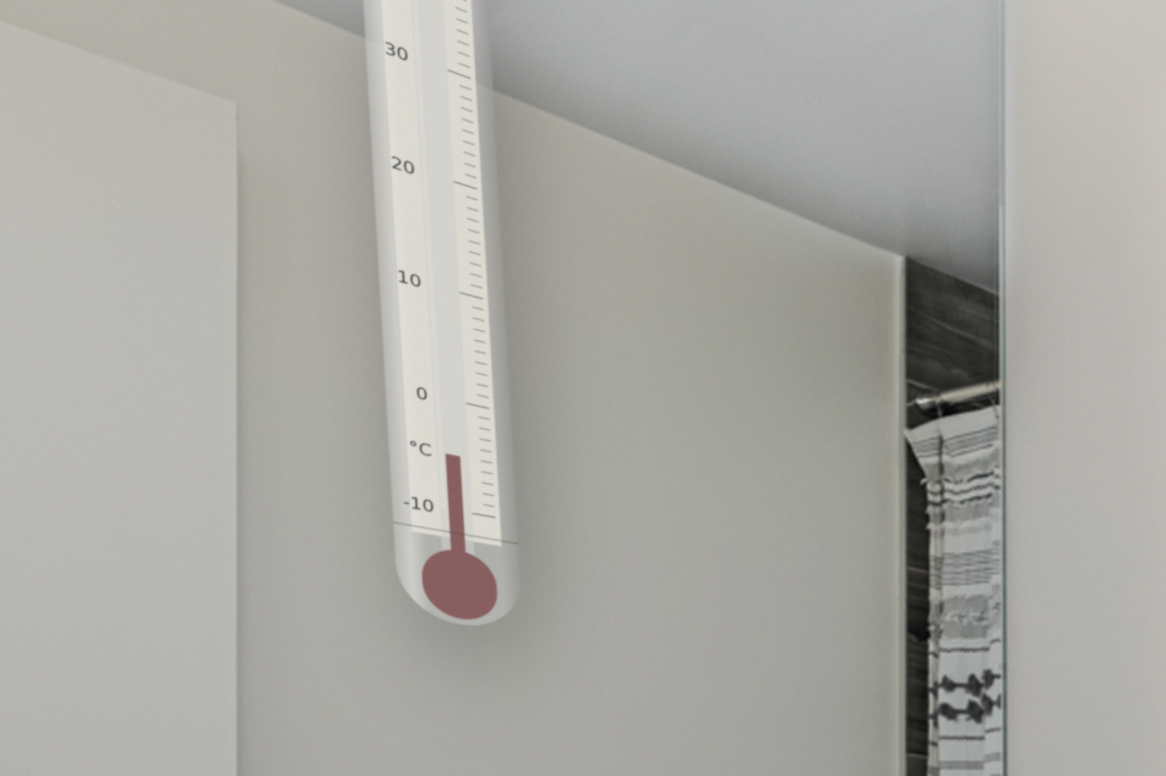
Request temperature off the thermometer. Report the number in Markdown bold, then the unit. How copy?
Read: **-5** °C
